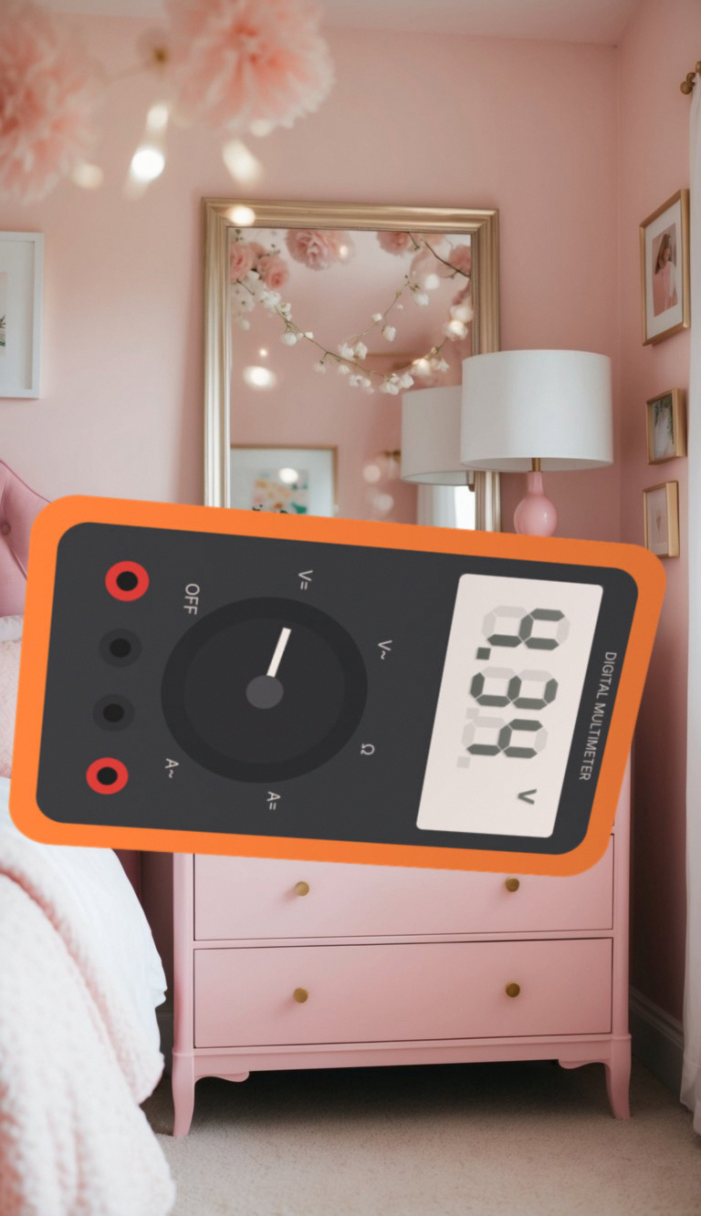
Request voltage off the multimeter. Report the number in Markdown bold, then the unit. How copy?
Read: **4.34** V
